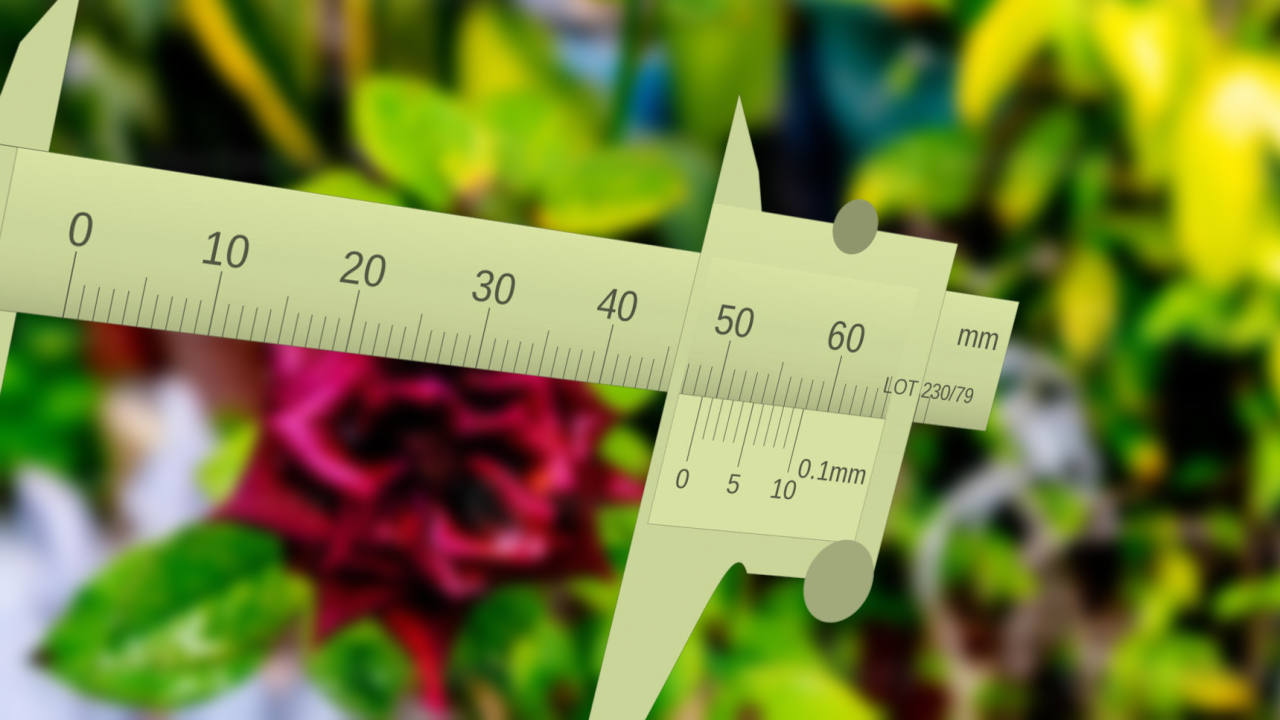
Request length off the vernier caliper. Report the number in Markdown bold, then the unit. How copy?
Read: **48.8** mm
